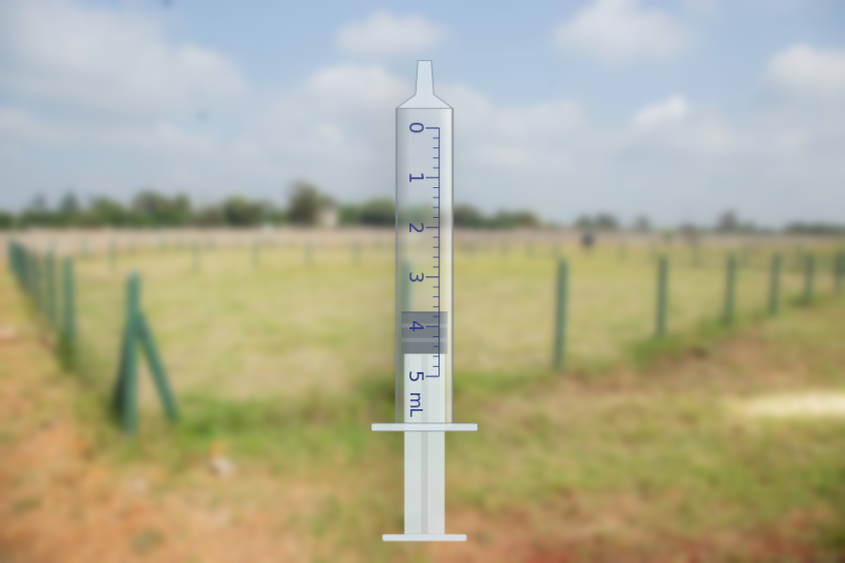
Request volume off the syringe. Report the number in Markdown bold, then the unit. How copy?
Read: **3.7** mL
